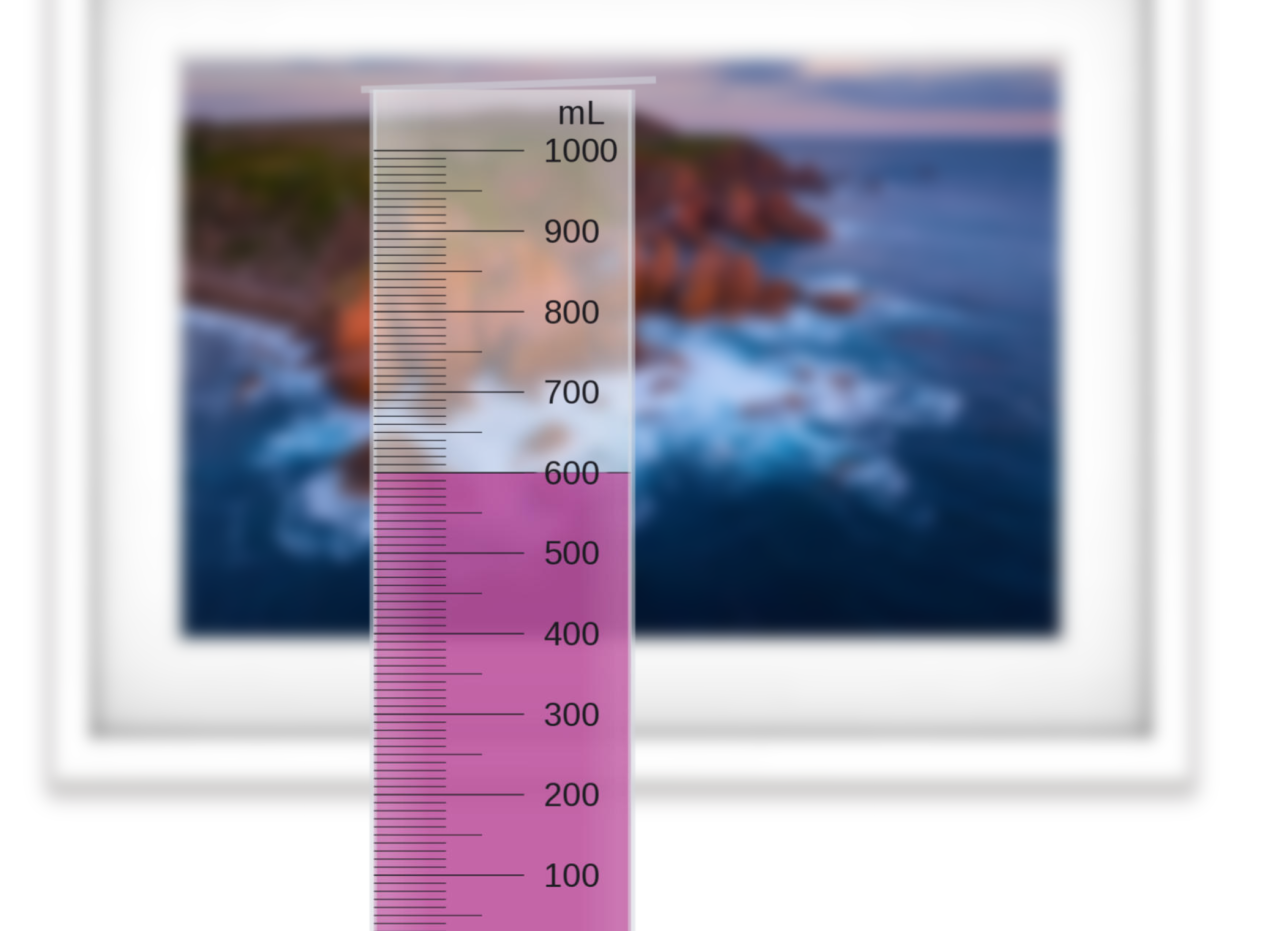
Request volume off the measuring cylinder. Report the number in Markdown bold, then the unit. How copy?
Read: **600** mL
